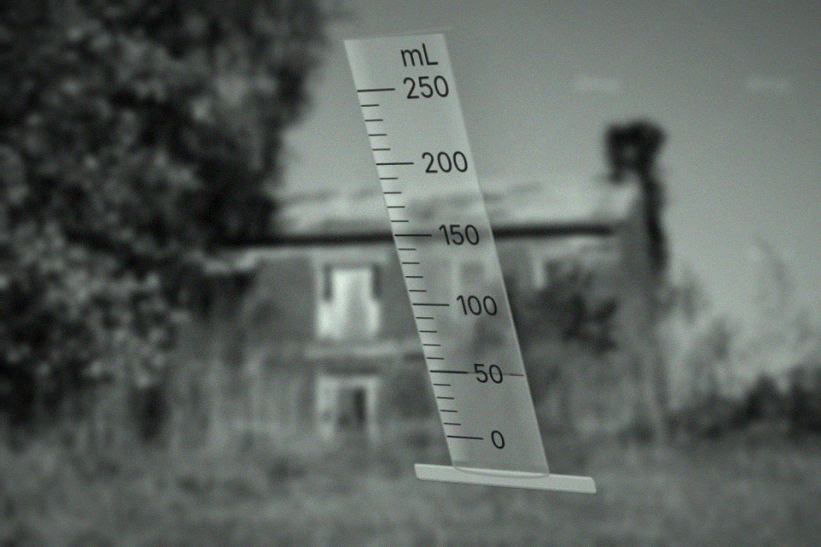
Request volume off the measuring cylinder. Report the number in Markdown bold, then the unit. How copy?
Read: **50** mL
